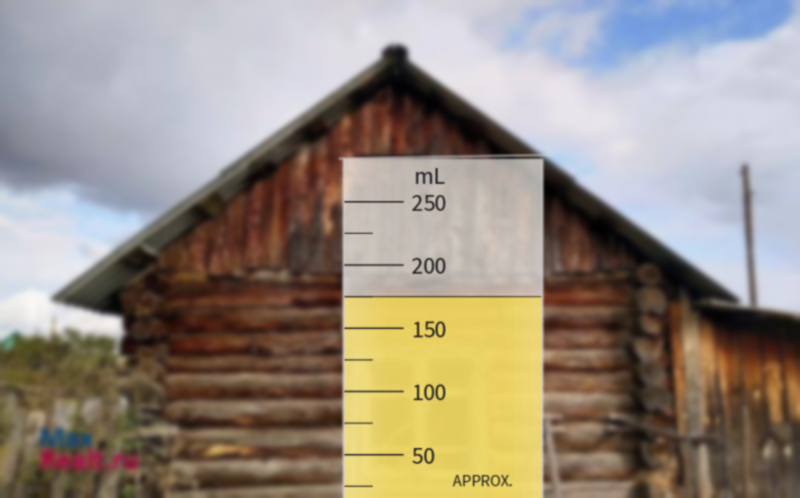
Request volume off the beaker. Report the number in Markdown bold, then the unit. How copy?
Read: **175** mL
